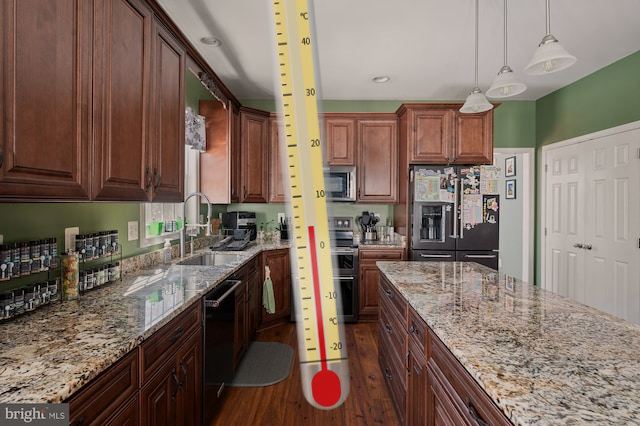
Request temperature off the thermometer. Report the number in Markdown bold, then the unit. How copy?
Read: **4** °C
